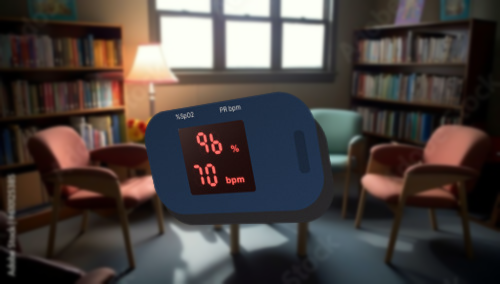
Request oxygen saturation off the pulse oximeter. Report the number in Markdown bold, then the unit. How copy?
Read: **96** %
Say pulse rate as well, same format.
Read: **70** bpm
